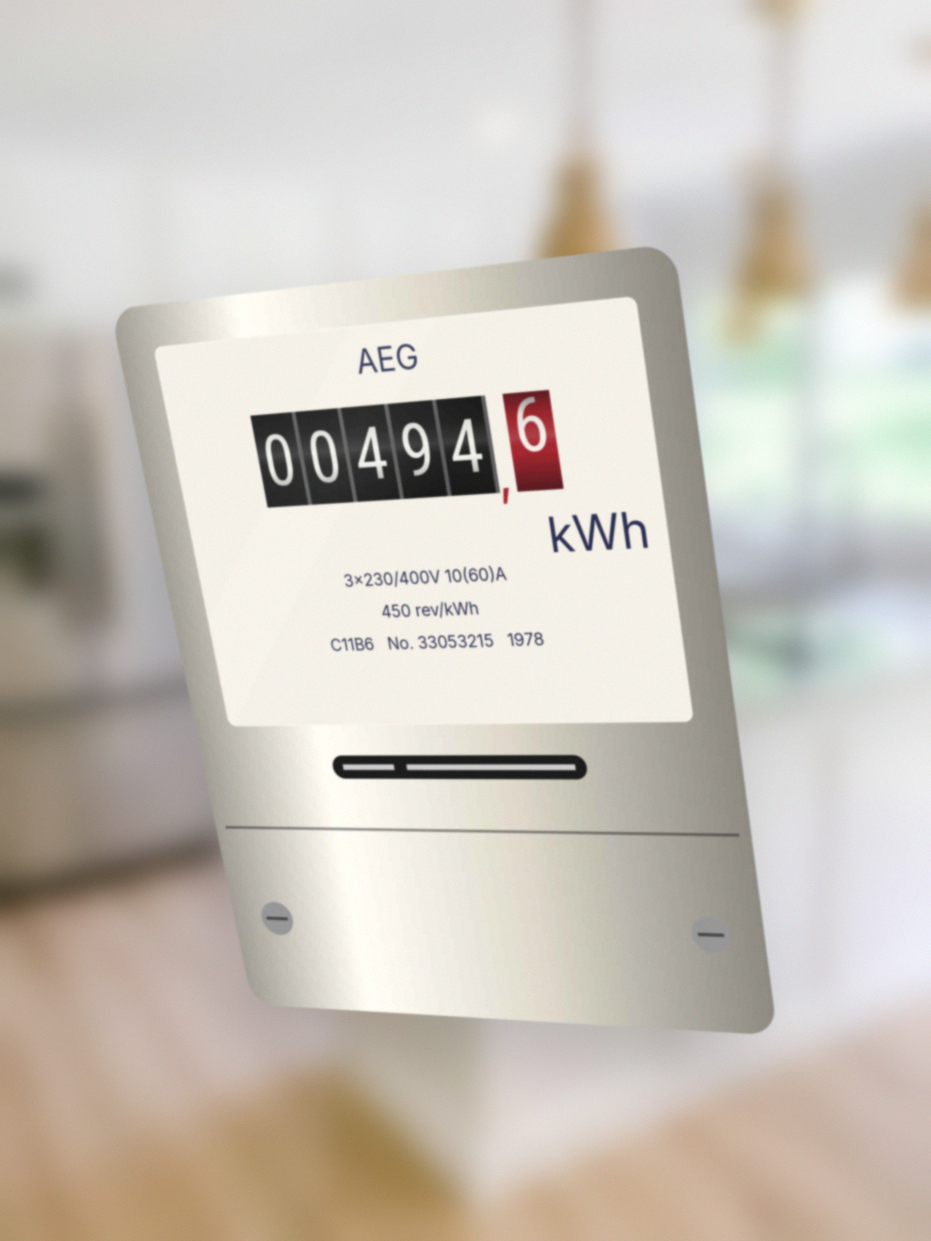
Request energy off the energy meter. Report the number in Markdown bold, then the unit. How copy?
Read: **494.6** kWh
